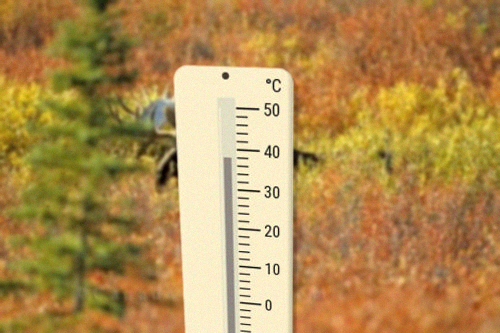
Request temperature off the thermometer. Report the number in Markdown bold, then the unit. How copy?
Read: **38** °C
